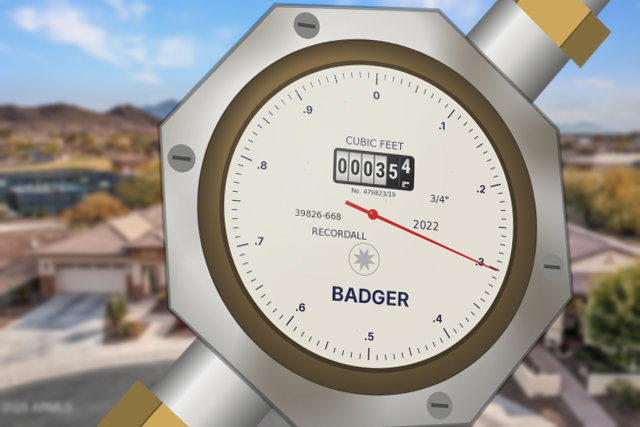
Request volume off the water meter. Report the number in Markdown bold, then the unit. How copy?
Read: **354.30** ft³
